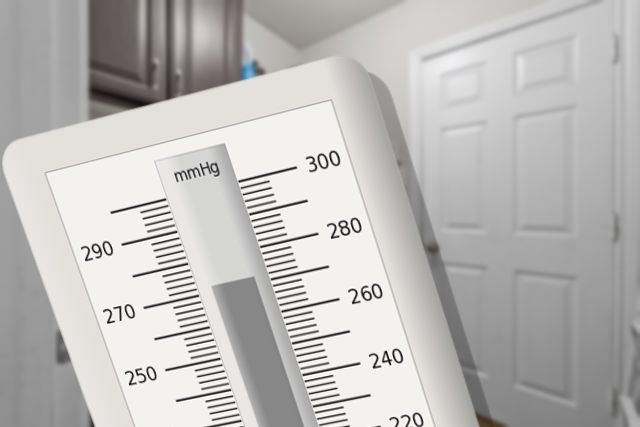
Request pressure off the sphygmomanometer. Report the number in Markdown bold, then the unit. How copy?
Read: **272** mmHg
